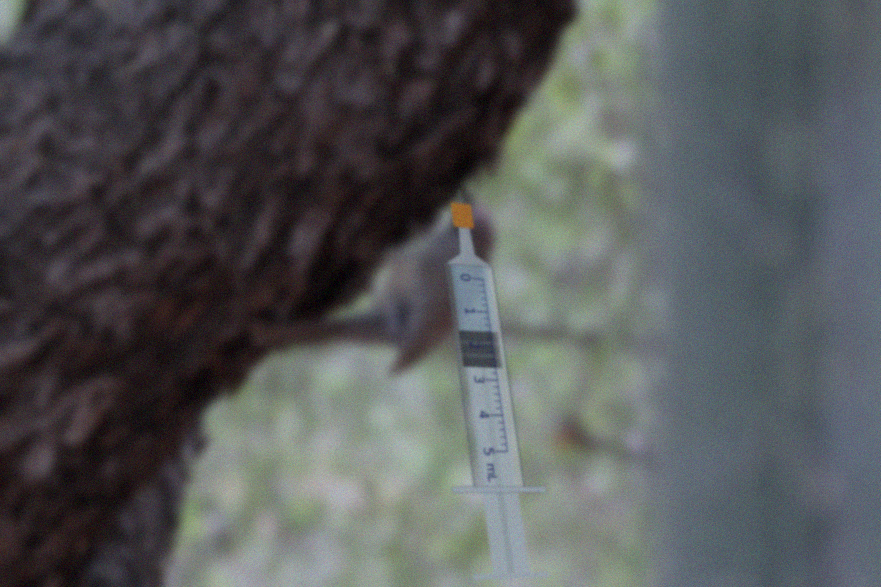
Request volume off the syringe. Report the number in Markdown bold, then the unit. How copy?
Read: **1.6** mL
